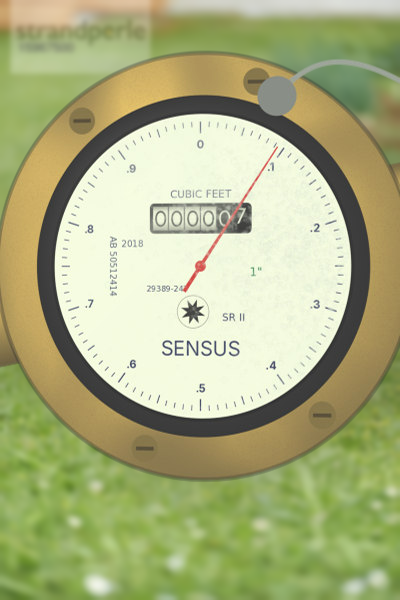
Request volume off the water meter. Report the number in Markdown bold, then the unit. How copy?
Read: **7.09** ft³
